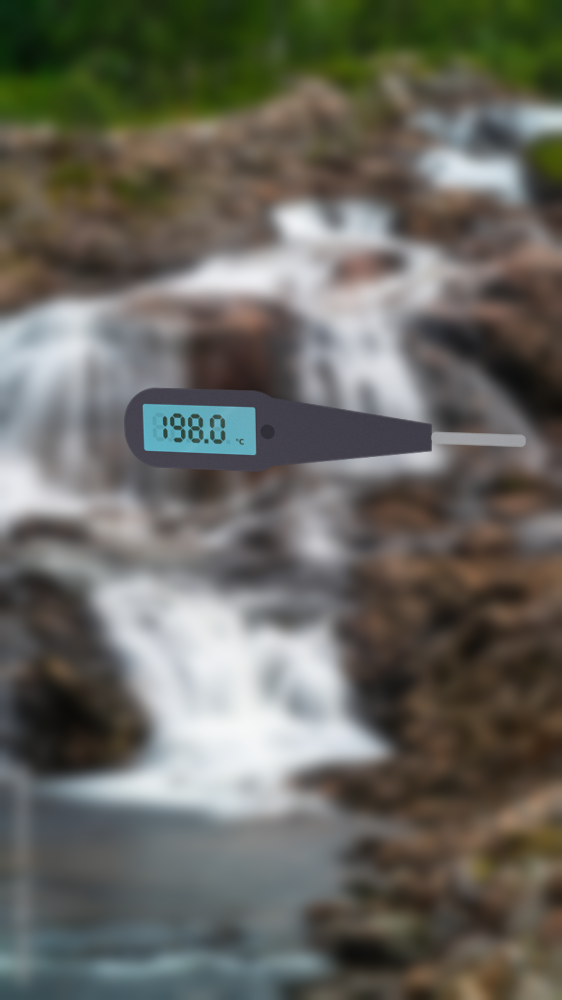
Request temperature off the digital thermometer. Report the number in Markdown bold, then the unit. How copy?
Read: **198.0** °C
